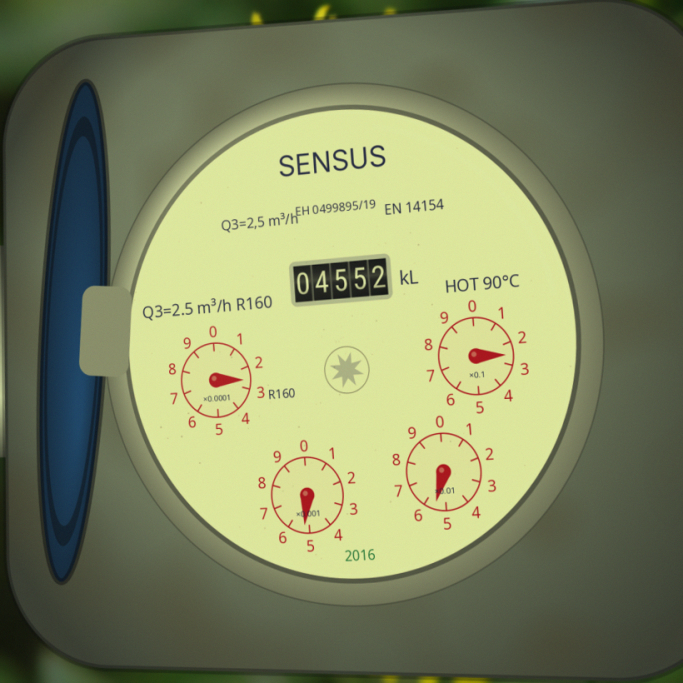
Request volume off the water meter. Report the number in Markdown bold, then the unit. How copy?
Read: **4552.2552** kL
